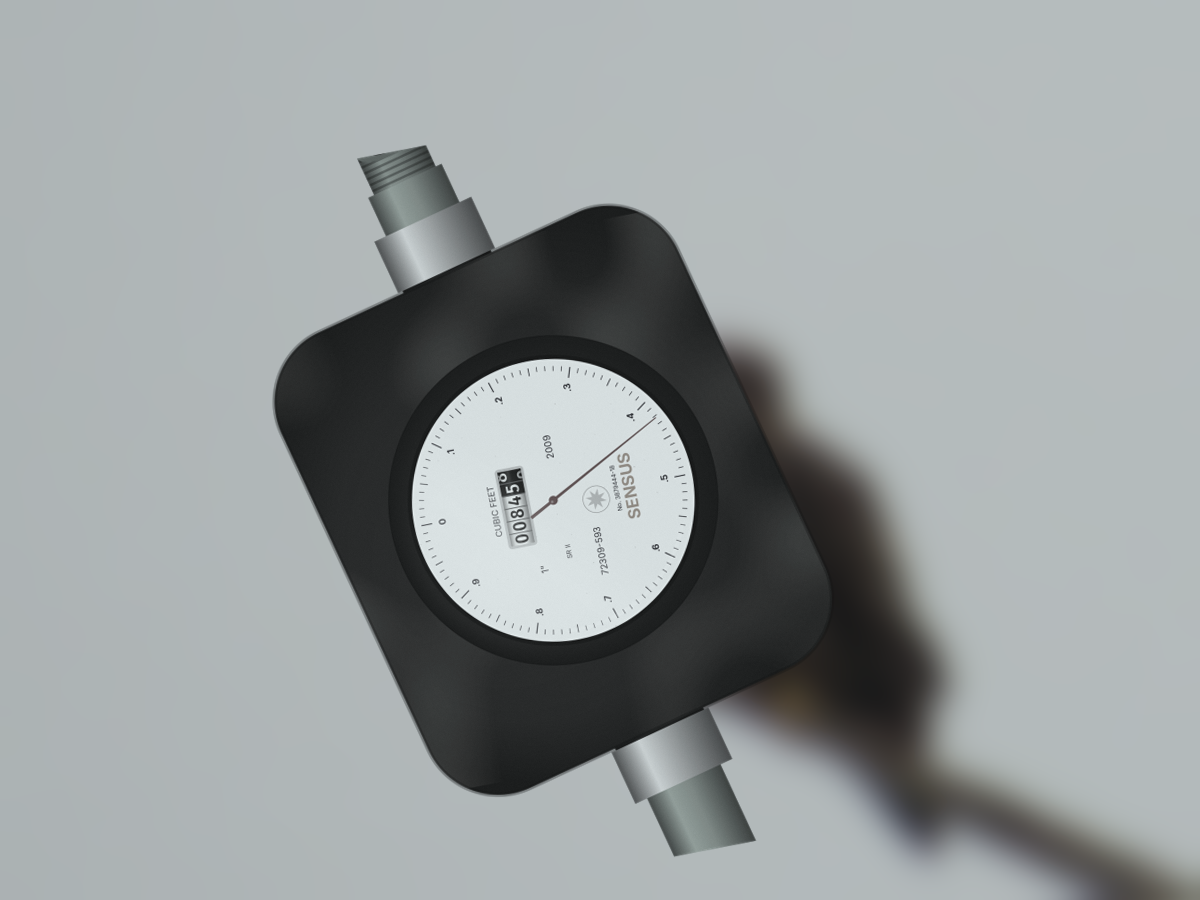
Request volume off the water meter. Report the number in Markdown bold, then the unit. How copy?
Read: **8458.42** ft³
